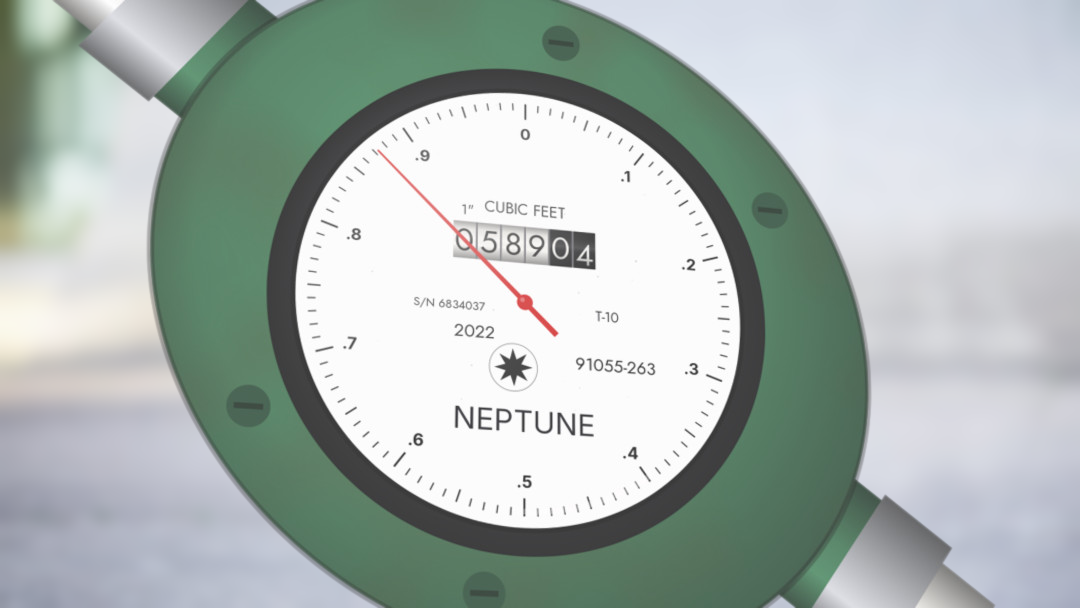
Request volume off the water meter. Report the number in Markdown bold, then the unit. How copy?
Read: **58903.87** ft³
